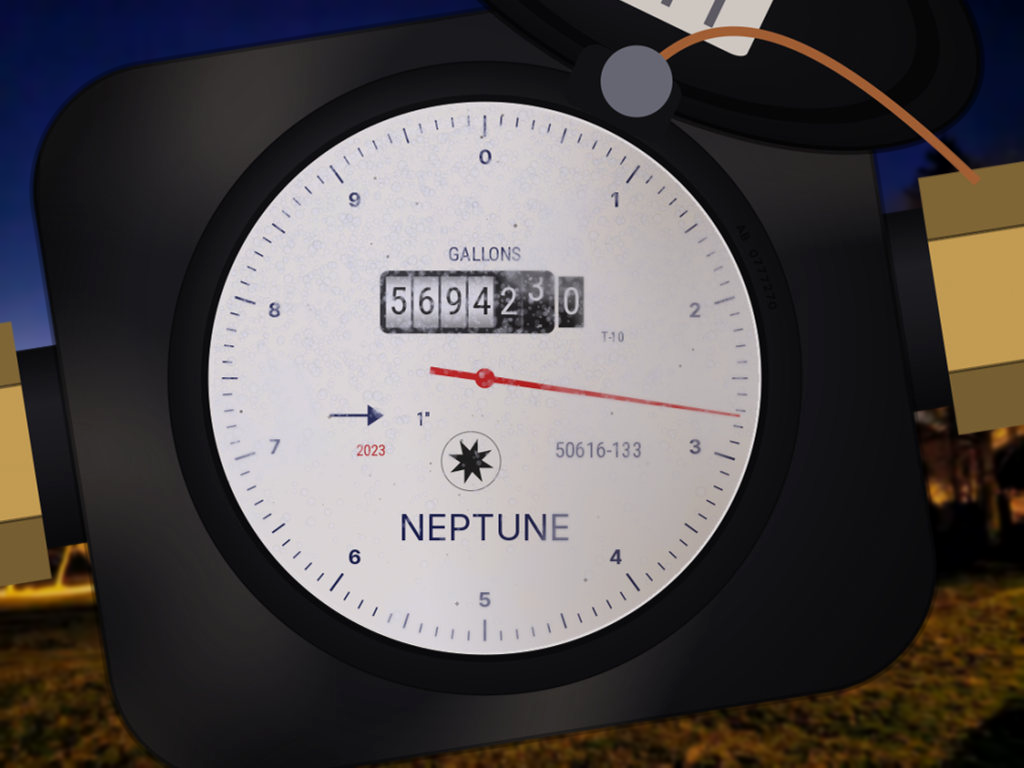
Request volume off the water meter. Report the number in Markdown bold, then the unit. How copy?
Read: **5694232.7** gal
